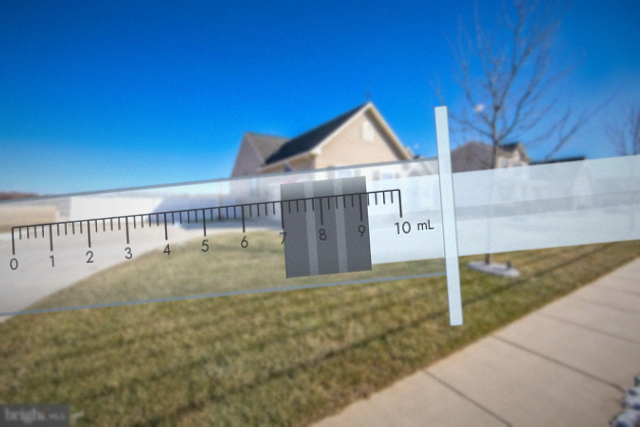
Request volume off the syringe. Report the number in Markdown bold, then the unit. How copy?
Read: **7** mL
